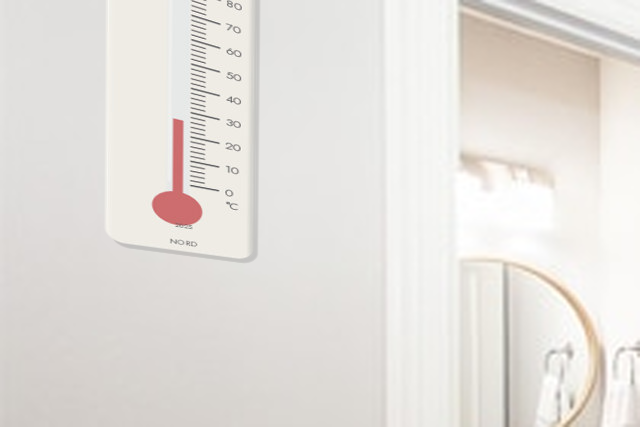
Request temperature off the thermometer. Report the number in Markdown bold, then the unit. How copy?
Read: **26** °C
